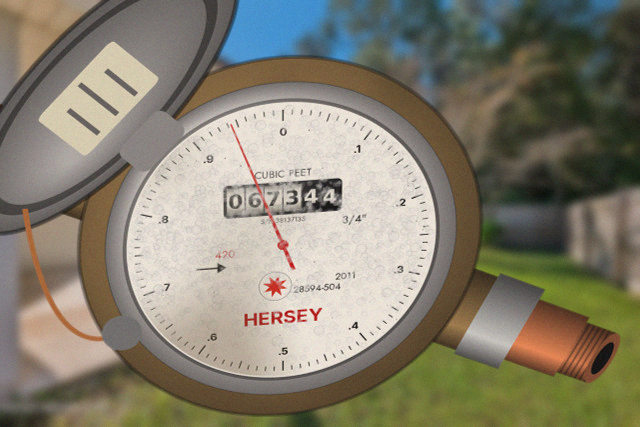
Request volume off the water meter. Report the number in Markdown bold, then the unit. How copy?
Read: **67343.94** ft³
